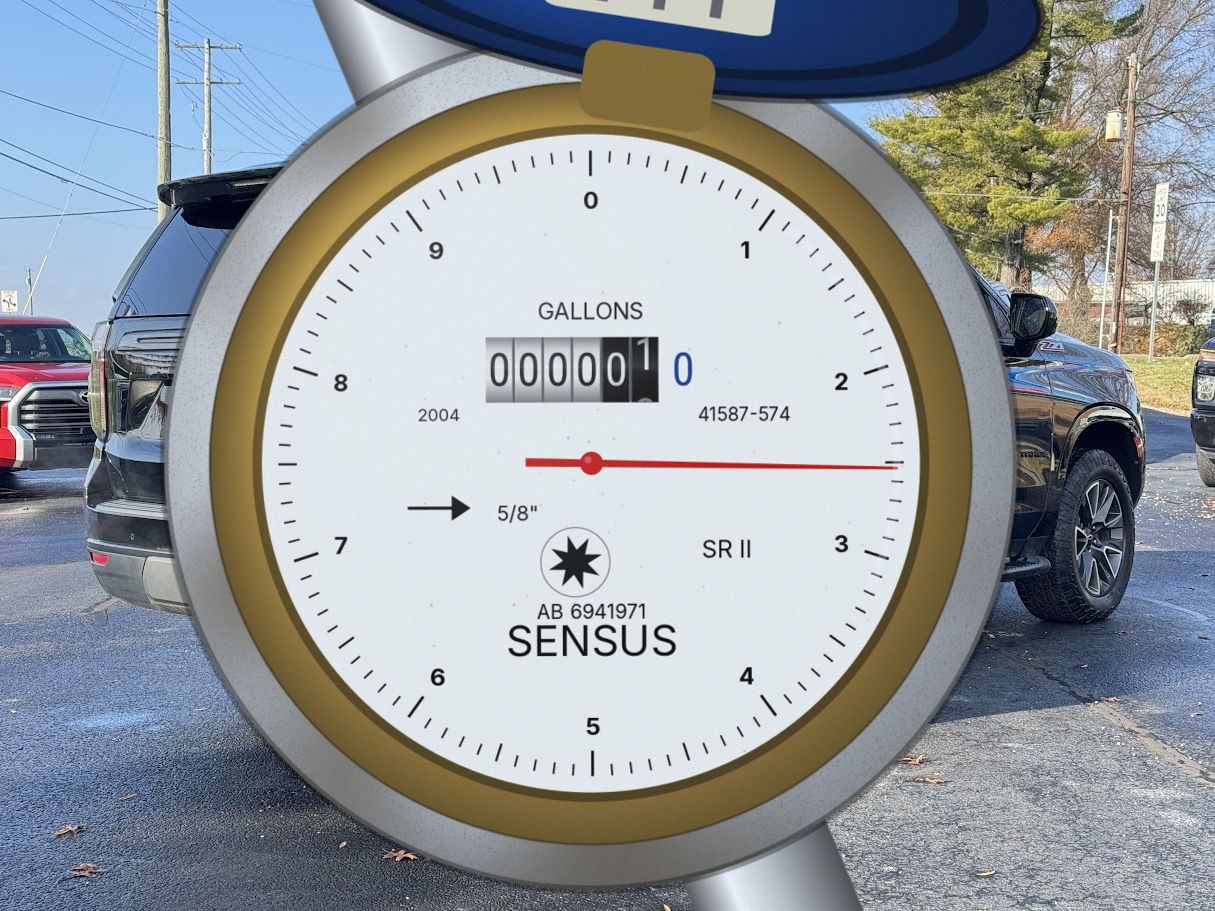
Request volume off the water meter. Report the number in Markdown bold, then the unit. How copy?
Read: **12.5** gal
